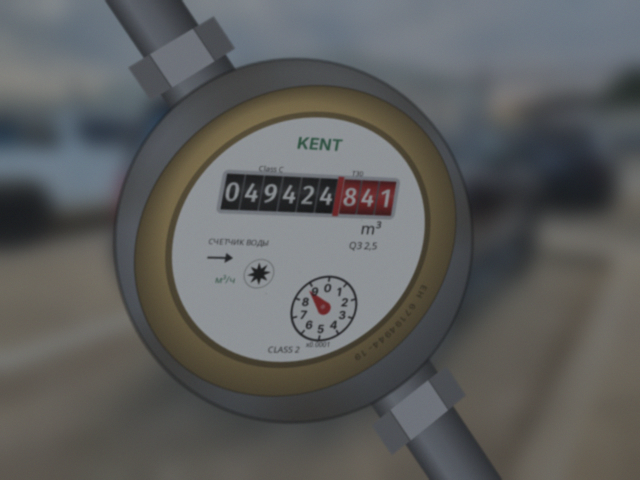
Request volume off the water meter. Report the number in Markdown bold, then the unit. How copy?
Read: **49424.8418** m³
